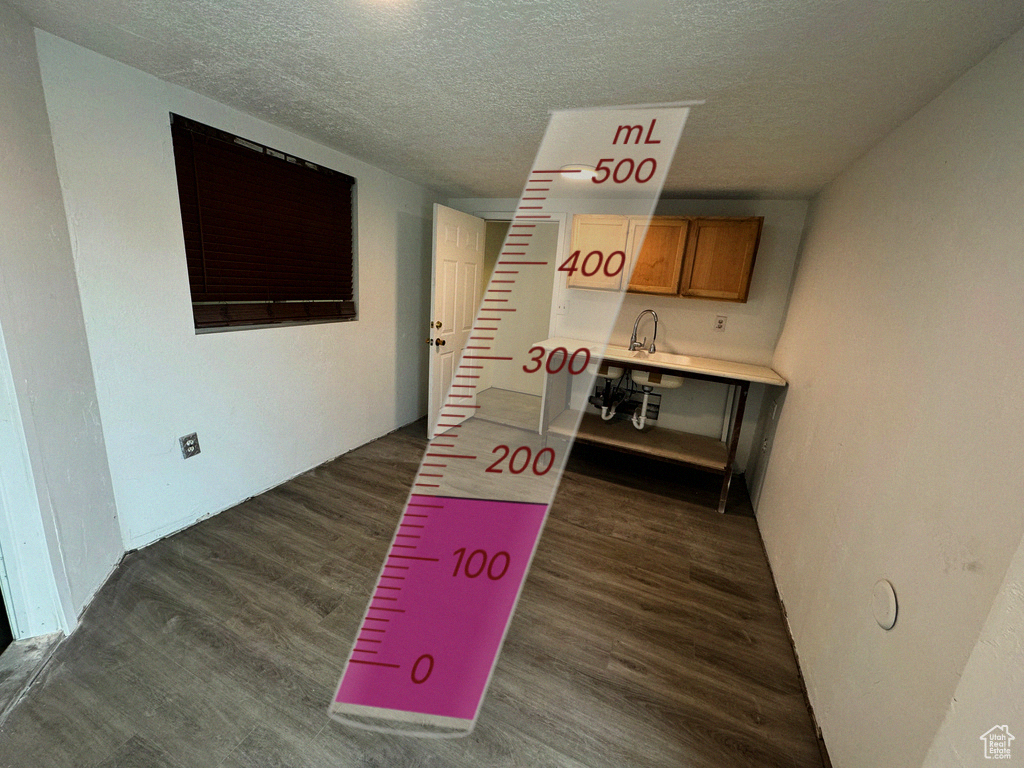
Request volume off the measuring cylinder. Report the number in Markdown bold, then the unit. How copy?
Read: **160** mL
